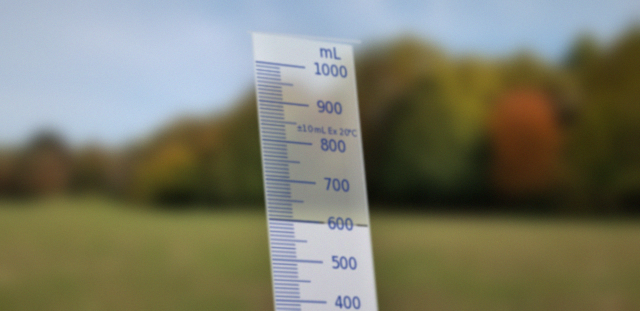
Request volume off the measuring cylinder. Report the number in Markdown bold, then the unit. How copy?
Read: **600** mL
